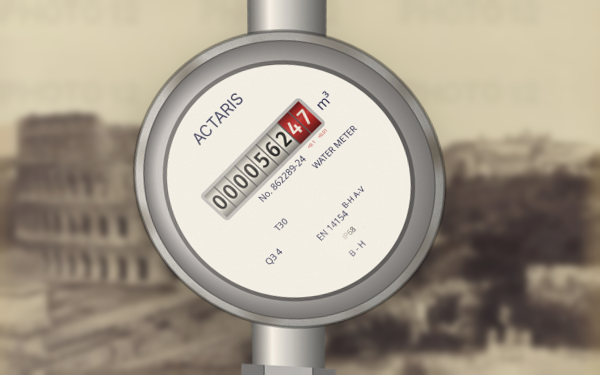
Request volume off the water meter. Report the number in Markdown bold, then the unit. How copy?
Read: **562.47** m³
